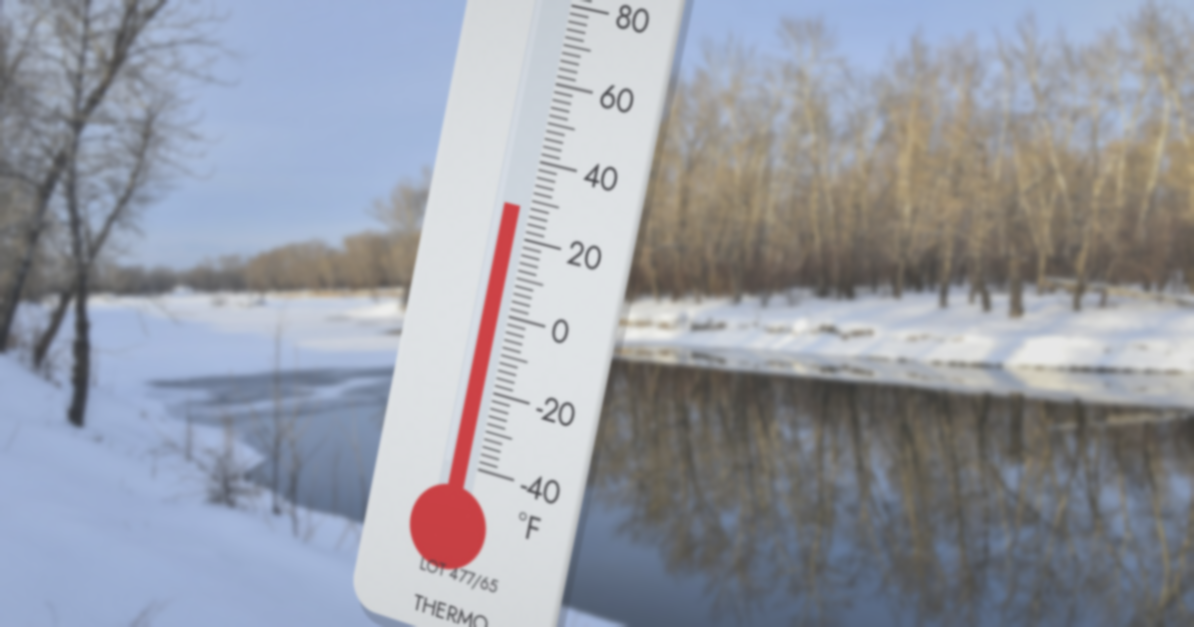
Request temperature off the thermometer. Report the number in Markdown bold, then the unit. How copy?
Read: **28** °F
